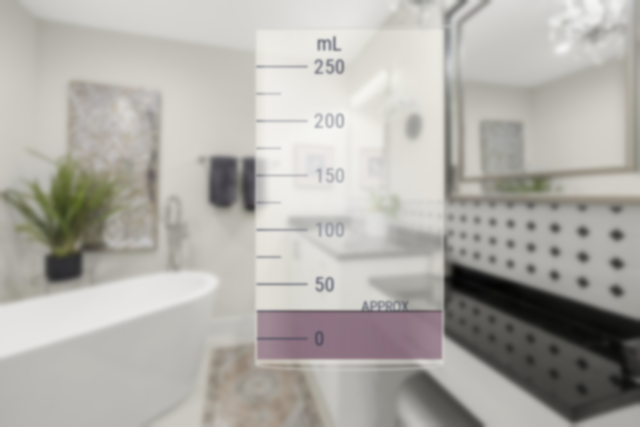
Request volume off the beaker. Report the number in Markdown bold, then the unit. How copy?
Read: **25** mL
